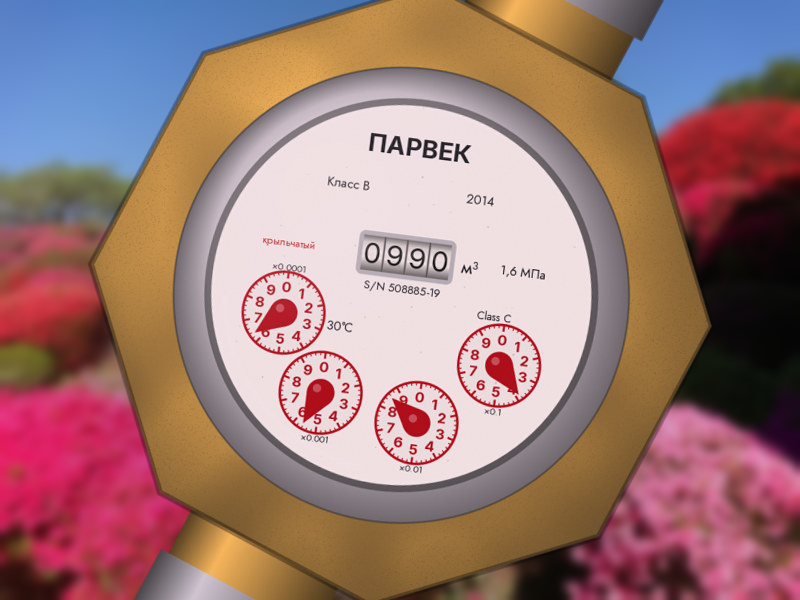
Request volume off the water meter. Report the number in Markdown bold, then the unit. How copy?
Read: **990.3856** m³
